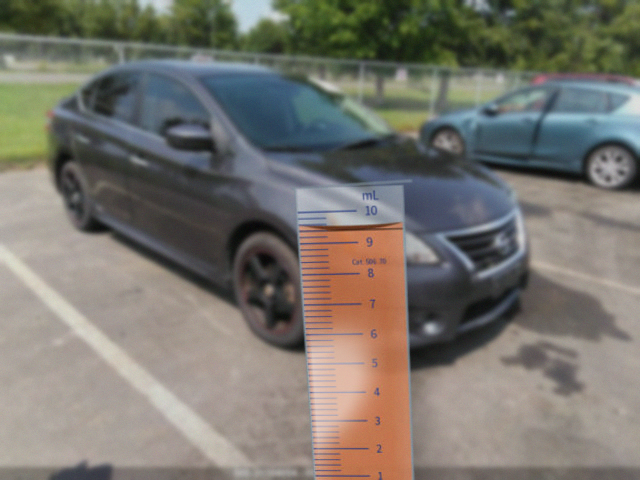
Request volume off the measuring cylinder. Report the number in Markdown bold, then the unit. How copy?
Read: **9.4** mL
